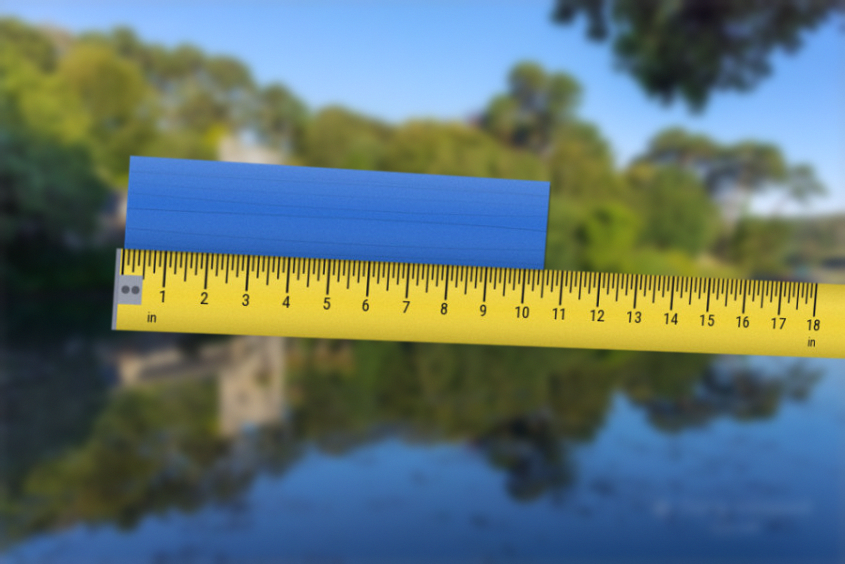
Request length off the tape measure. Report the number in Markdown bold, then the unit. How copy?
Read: **10.5** in
